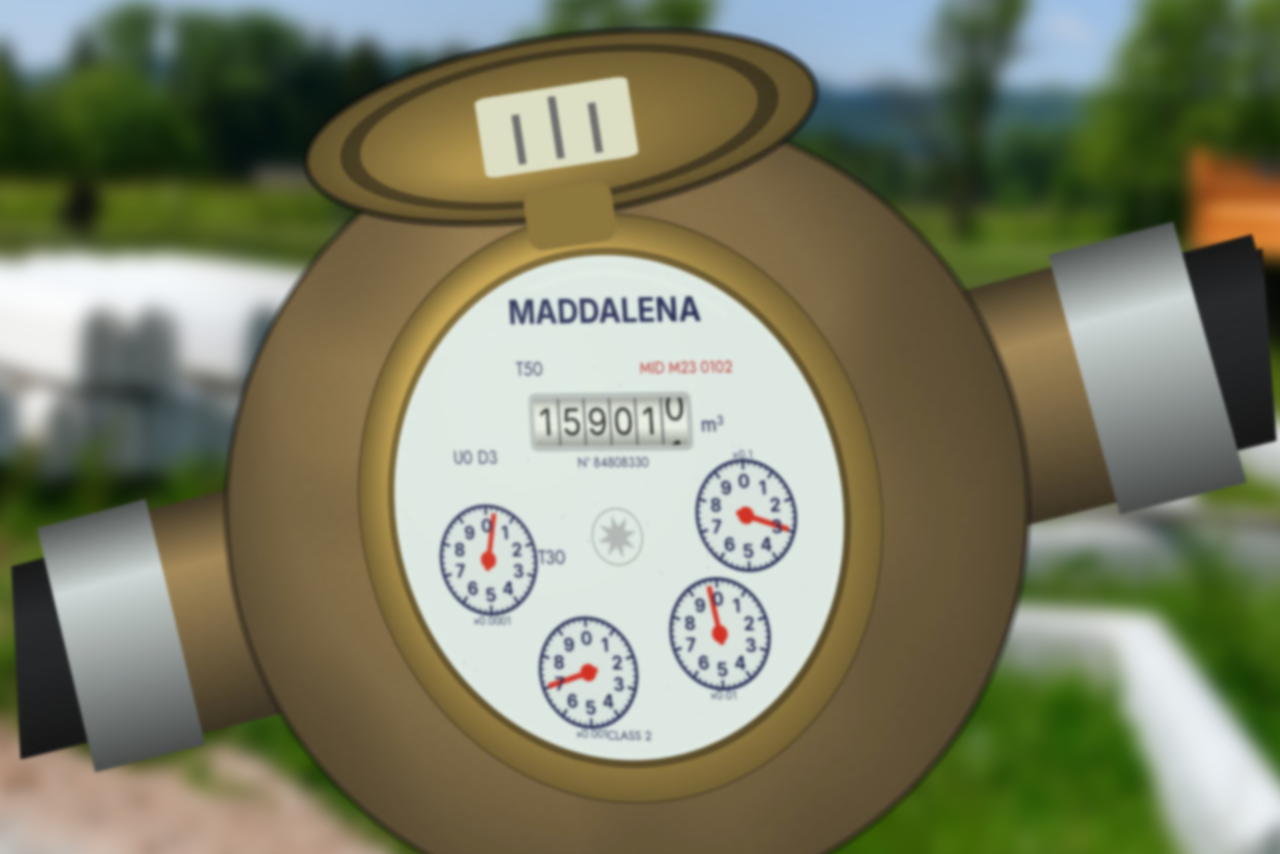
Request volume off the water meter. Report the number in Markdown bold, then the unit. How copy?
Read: **159010.2970** m³
